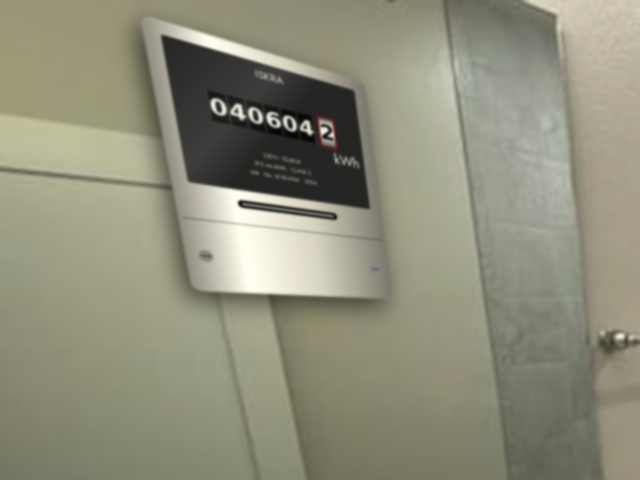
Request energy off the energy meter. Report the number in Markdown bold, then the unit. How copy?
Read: **40604.2** kWh
